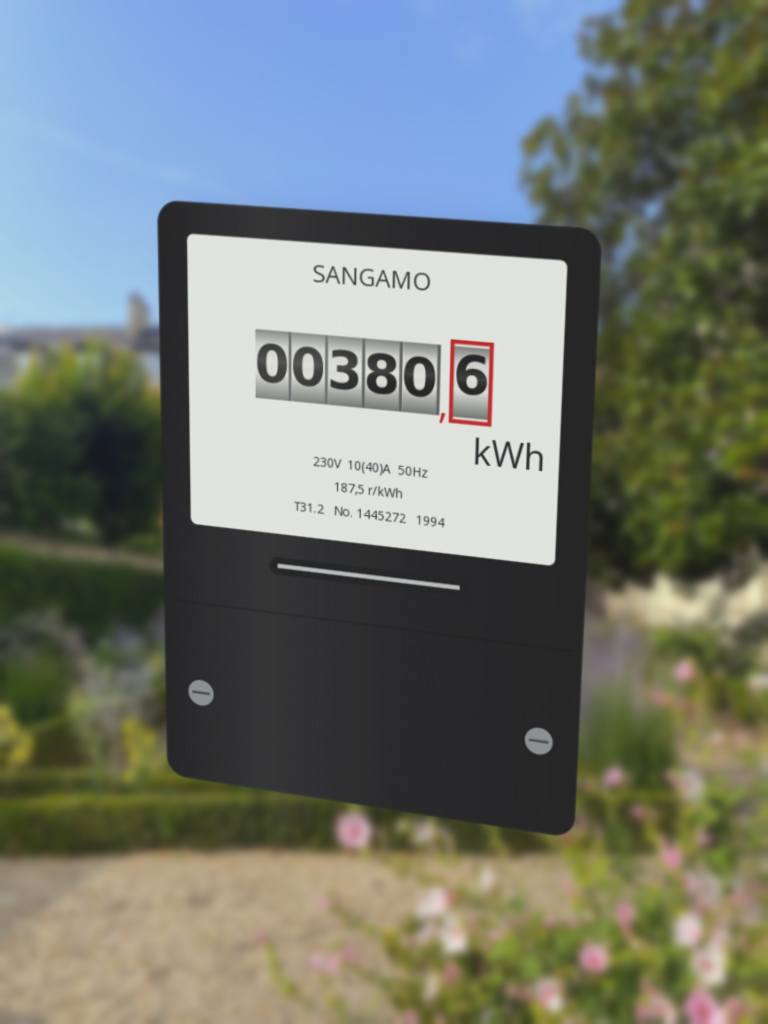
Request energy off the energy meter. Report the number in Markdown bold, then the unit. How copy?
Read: **380.6** kWh
